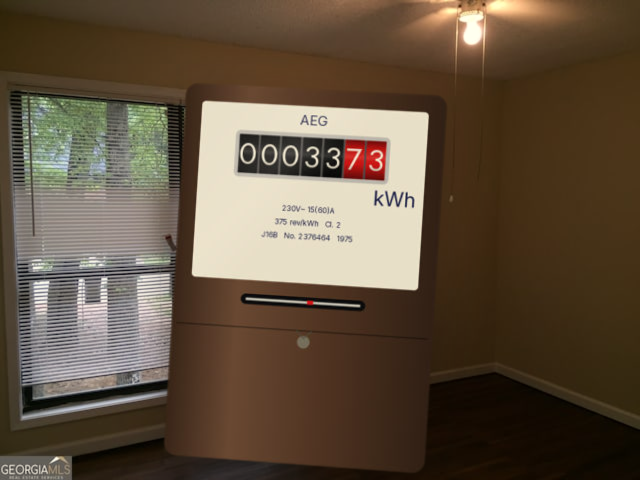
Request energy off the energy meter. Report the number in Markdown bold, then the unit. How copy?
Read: **33.73** kWh
